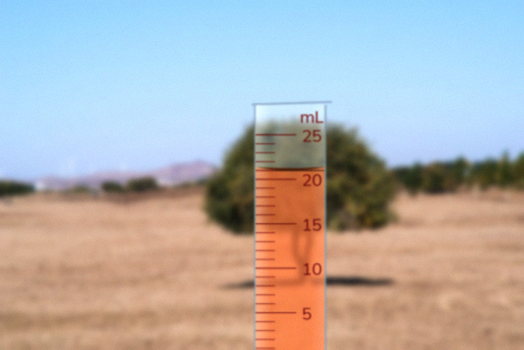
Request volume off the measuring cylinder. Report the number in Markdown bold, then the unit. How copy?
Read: **21** mL
